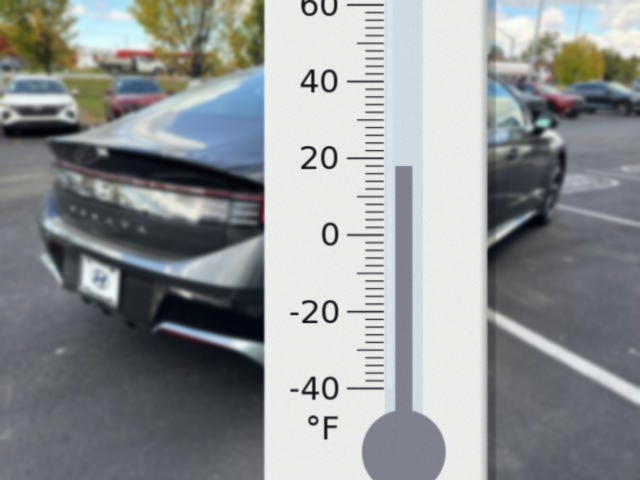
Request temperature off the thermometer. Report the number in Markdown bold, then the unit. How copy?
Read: **18** °F
